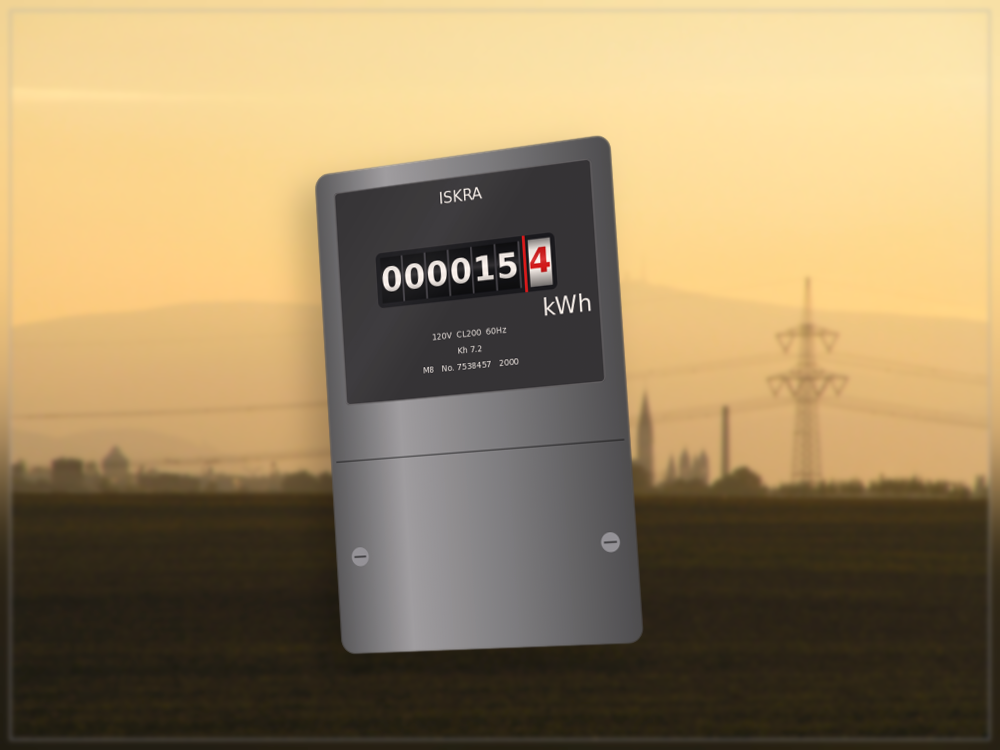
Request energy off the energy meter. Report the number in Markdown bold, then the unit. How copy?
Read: **15.4** kWh
